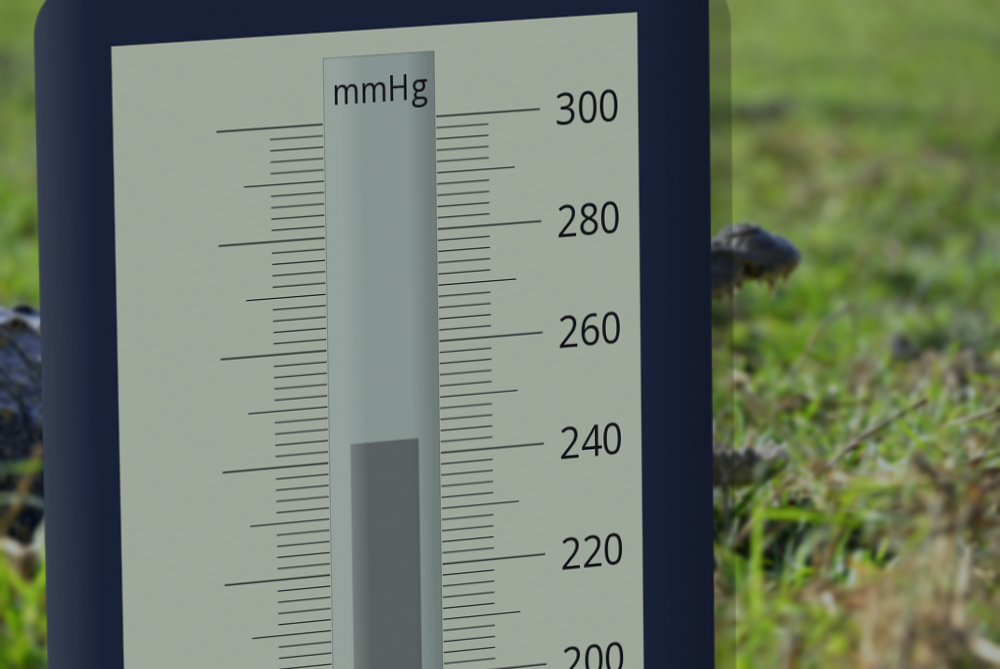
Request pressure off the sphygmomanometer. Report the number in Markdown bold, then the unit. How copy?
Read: **243** mmHg
